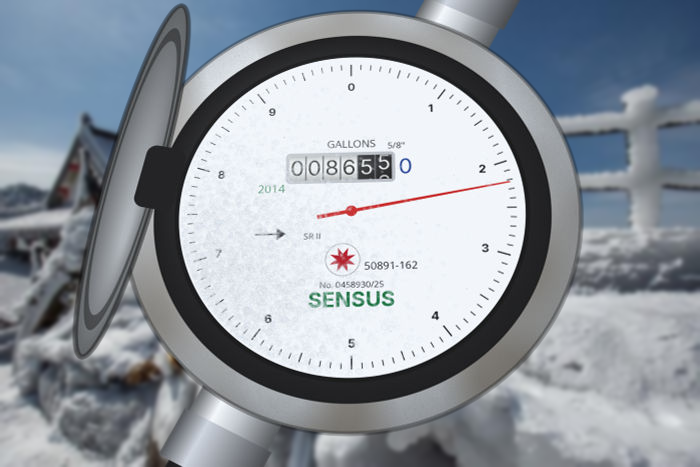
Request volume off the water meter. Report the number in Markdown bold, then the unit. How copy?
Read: **86552.2** gal
